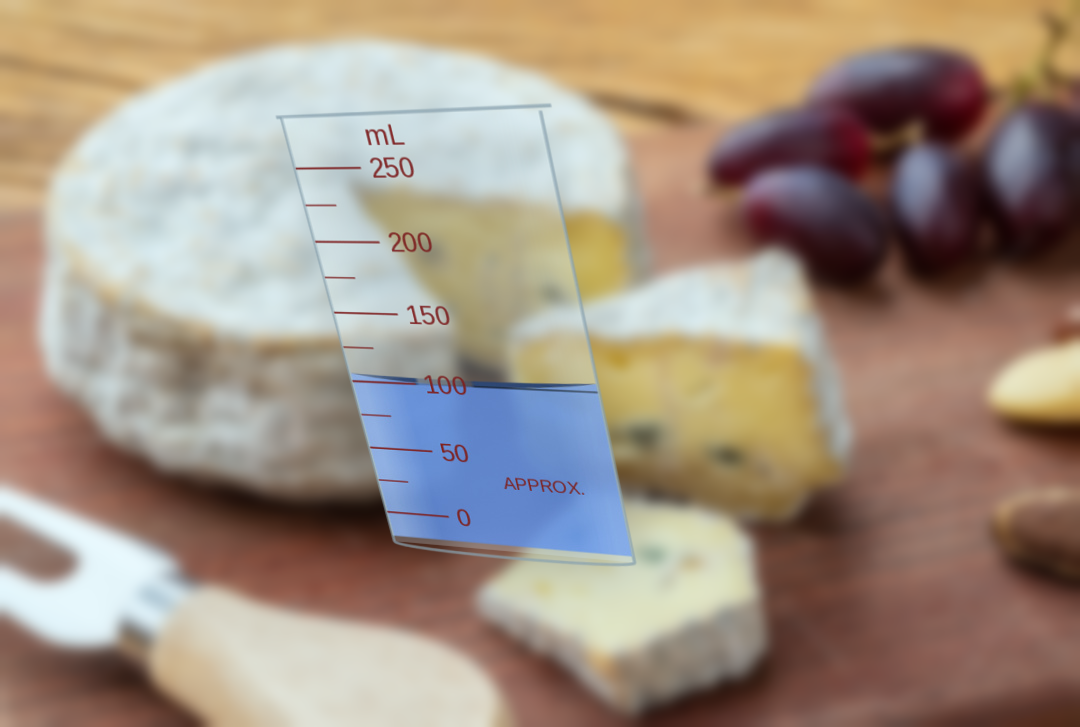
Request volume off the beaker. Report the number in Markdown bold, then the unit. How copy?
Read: **100** mL
